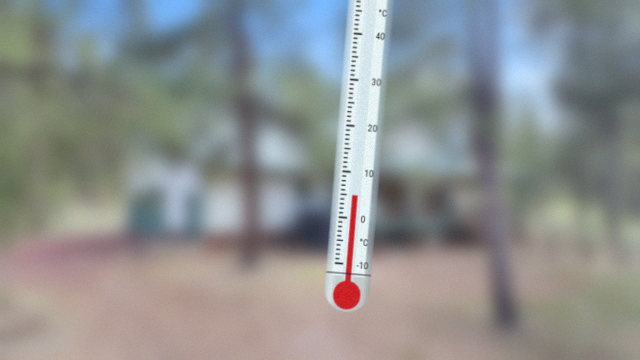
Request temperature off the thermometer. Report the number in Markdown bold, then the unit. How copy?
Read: **5** °C
